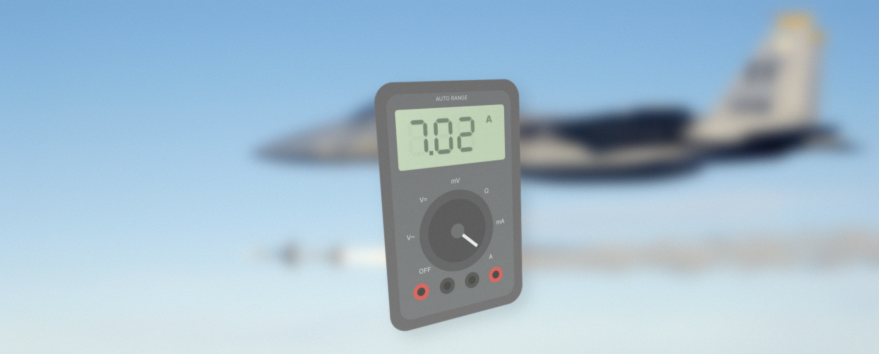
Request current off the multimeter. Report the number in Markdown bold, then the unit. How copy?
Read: **7.02** A
